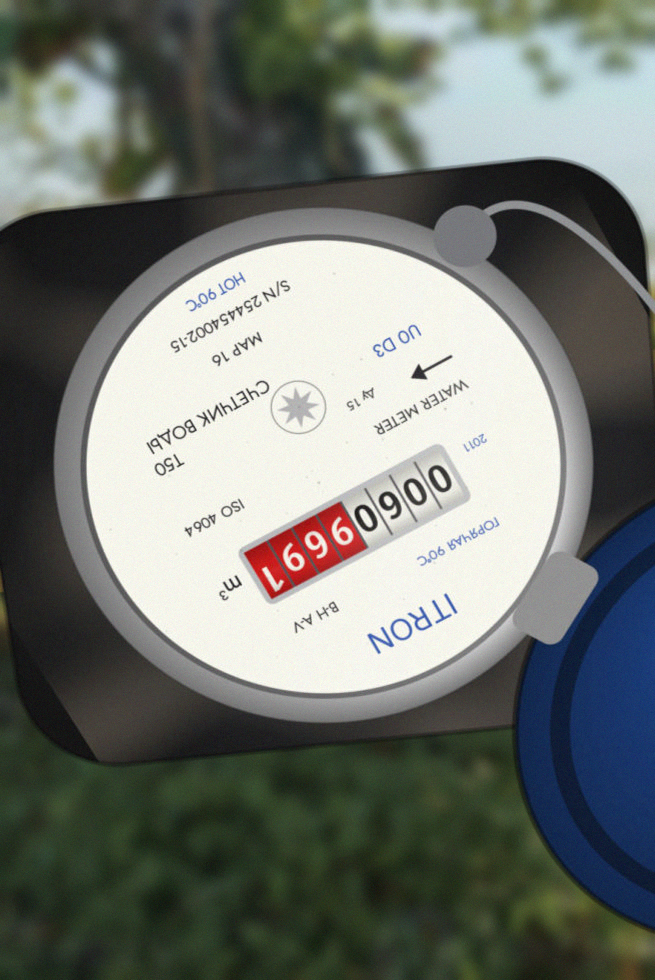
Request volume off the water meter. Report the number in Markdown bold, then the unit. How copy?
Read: **60.9691** m³
